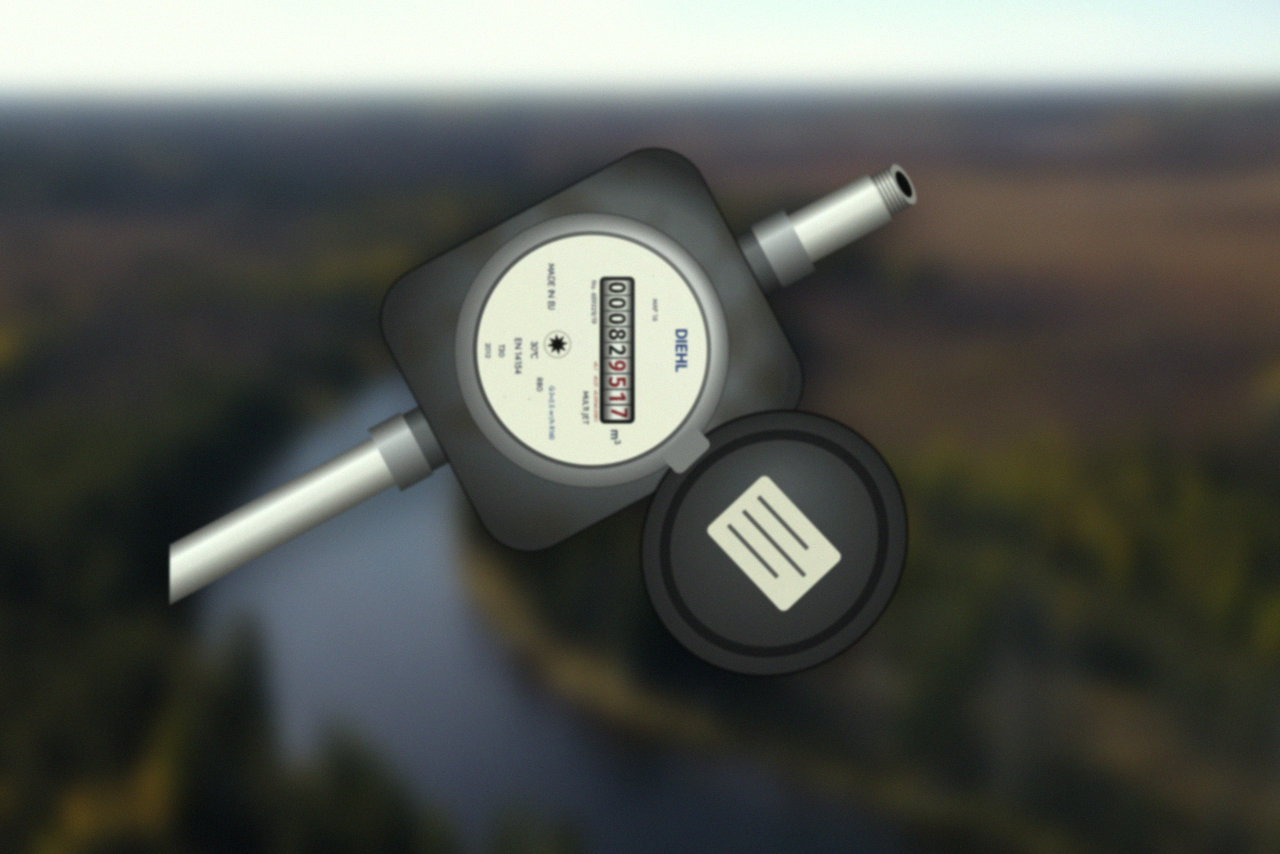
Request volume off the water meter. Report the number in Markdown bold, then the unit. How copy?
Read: **82.9517** m³
